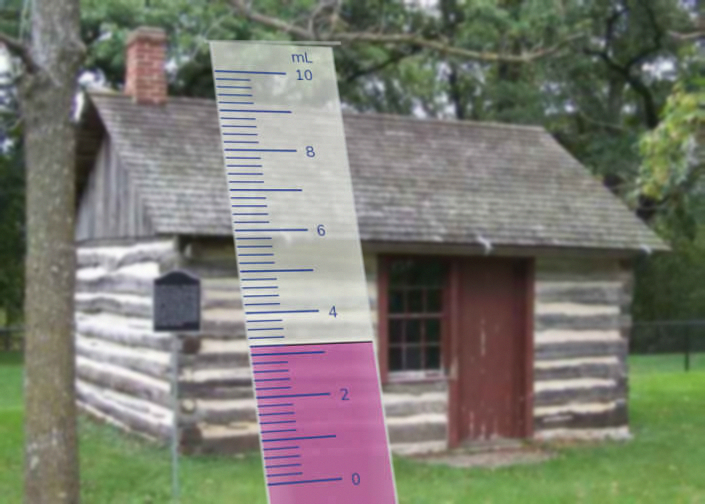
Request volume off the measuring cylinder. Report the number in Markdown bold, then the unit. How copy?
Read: **3.2** mL
